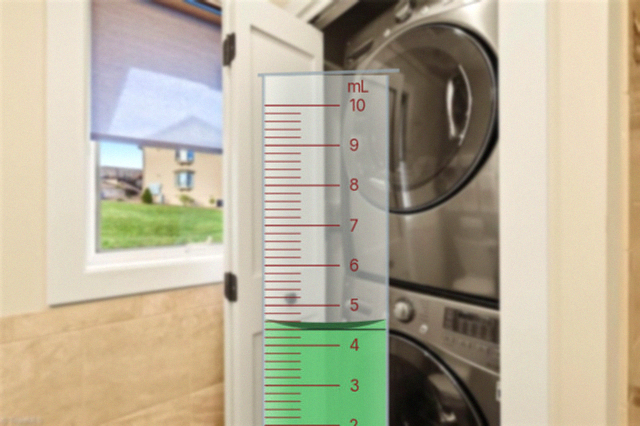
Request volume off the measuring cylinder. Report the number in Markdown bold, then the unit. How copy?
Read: **4.4** mL
